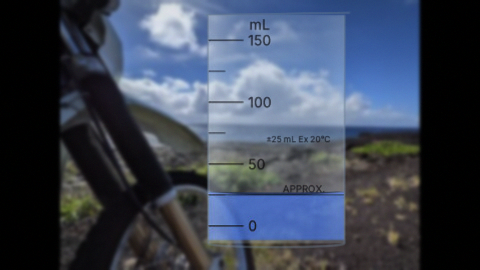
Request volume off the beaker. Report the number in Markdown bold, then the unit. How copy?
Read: **25** mL
